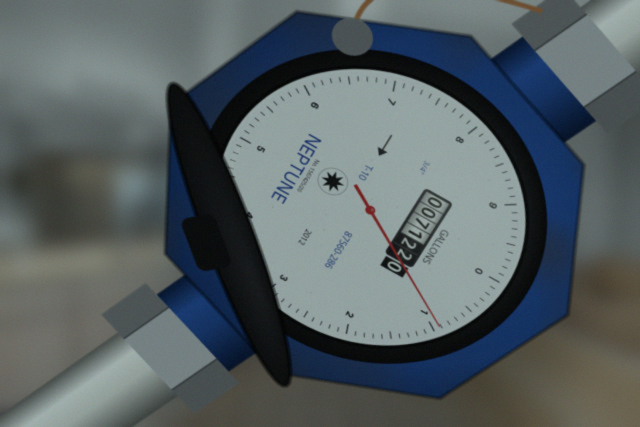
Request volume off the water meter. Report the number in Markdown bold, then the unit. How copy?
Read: **71220.9** gal
